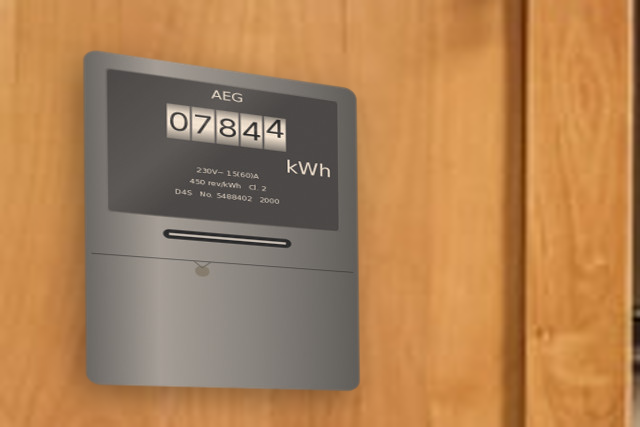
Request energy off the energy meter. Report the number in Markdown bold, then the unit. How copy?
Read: **7844** kWh
